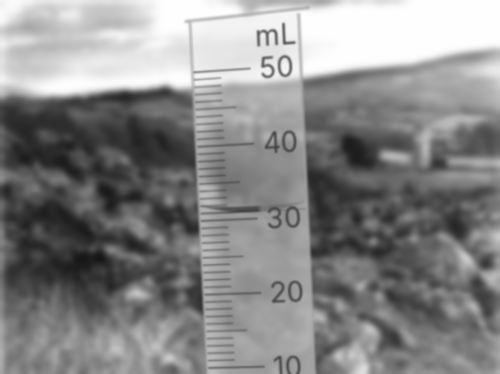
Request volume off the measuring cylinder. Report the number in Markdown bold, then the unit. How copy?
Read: **31** mL
